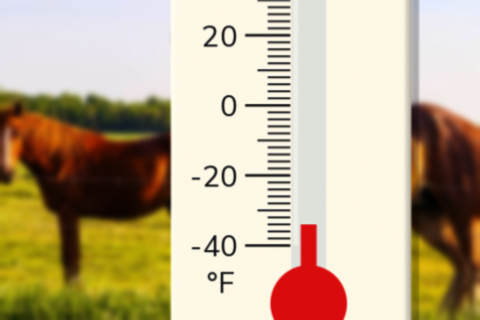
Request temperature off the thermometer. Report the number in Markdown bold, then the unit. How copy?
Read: **-34** °F
